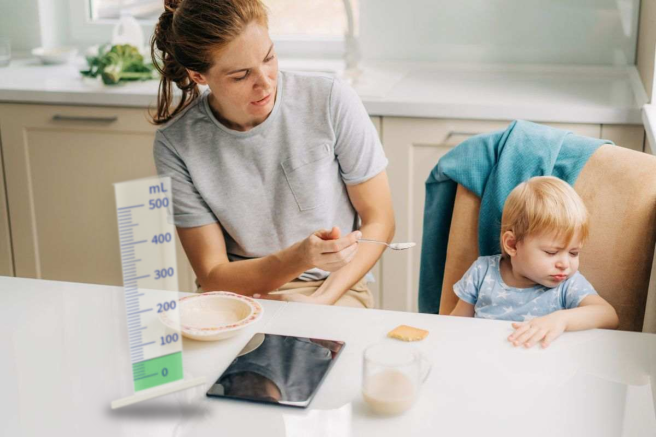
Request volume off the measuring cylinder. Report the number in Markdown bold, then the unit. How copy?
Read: **50** mL
